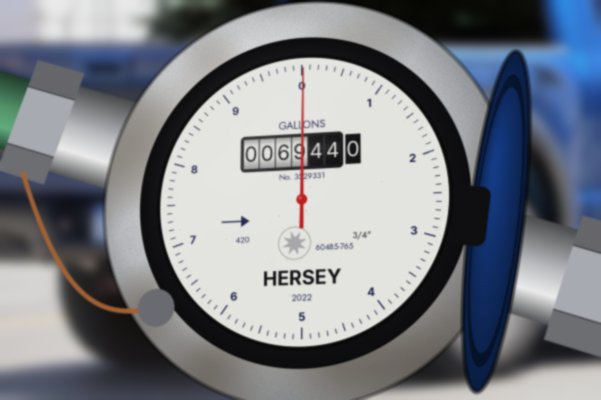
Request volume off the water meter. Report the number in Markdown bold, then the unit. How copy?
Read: **69440.0** gal
